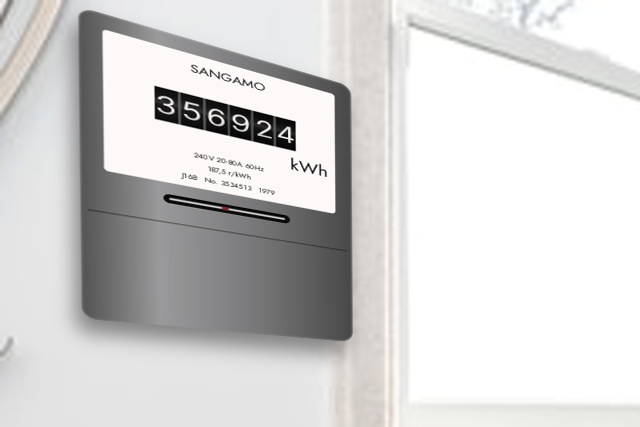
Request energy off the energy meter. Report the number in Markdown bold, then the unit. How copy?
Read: **356924** kWh
